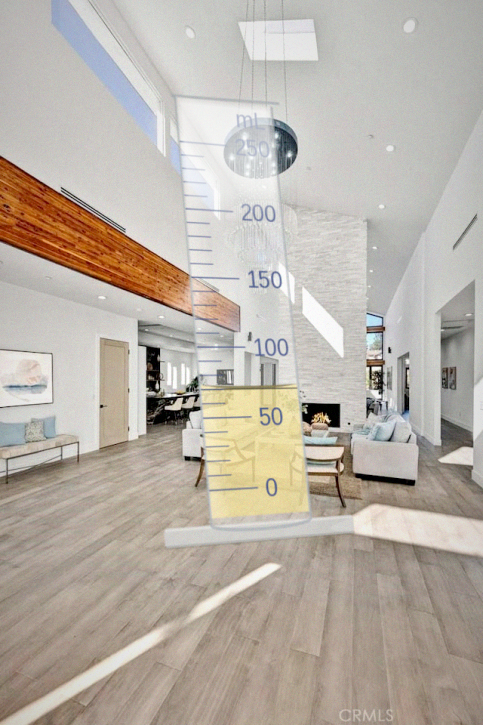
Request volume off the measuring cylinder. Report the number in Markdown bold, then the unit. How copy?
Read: **70** mL
